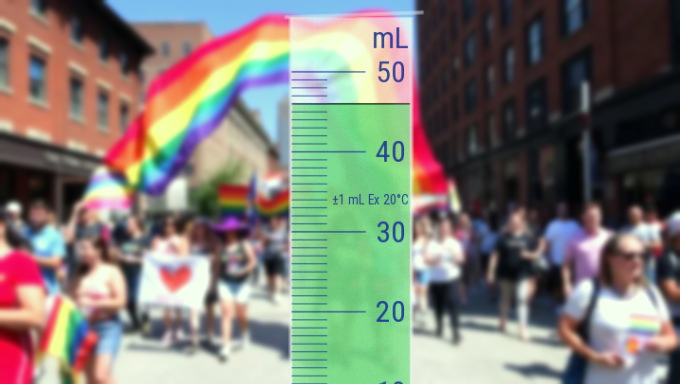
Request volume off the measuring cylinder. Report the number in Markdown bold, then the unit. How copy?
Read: **46** mL
